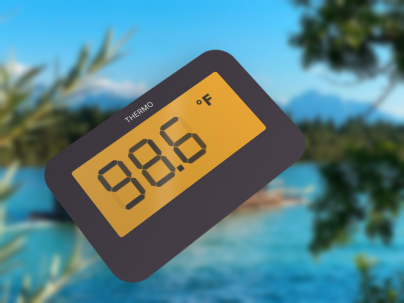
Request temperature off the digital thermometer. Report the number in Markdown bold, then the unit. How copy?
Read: **98.6** °F
